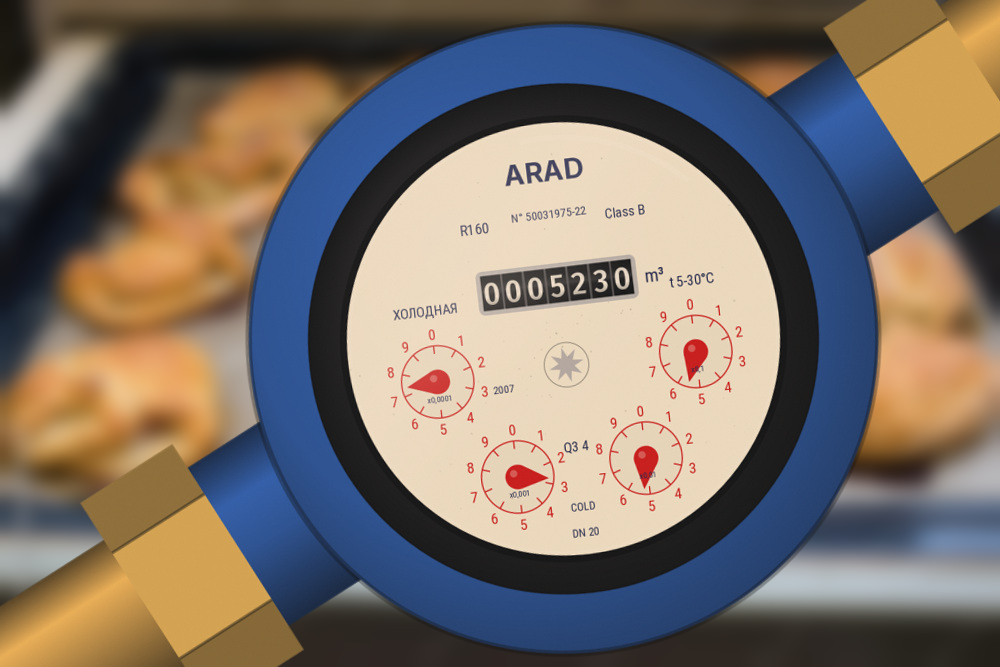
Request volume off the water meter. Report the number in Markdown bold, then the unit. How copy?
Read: **5230.5527** m³
